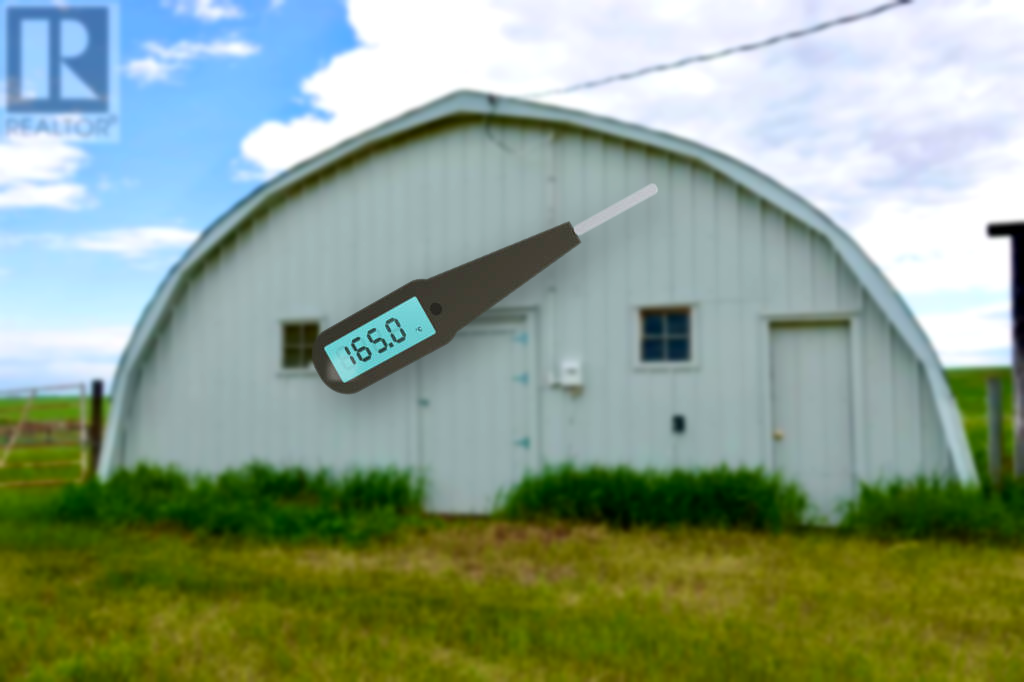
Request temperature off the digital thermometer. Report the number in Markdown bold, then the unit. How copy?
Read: **165.0** °C
